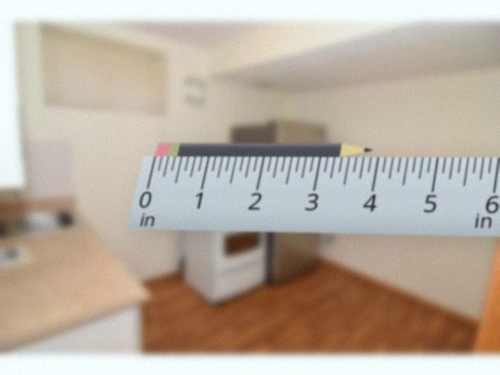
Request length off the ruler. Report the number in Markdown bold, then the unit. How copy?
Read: **3.875** in
